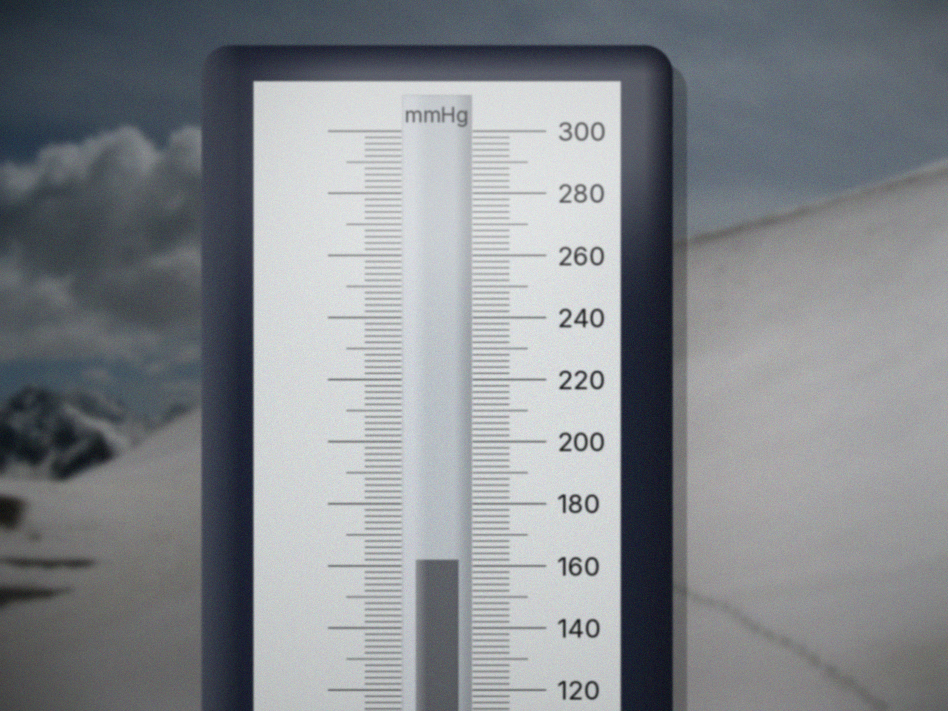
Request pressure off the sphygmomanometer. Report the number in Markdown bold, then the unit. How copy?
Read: **162** mmHg
